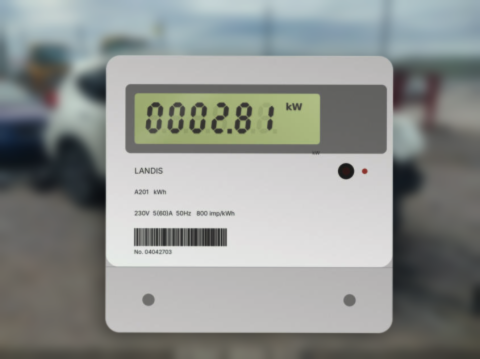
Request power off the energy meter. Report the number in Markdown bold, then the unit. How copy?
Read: **2.81** kW
